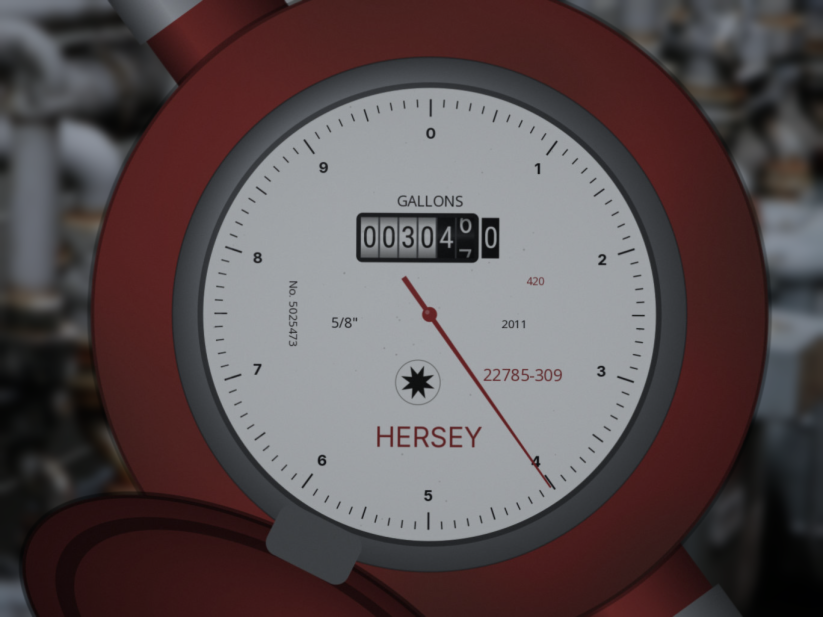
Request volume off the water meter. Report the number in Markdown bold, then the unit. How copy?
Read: **30464.0** gal
